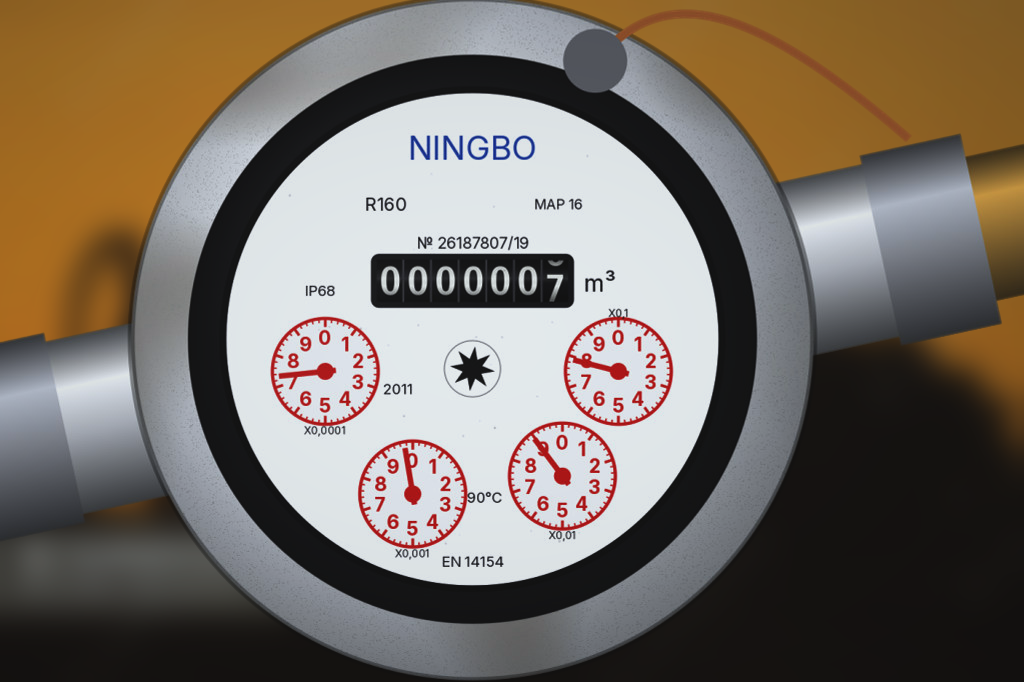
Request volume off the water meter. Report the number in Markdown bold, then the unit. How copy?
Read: **6.7897** m³
